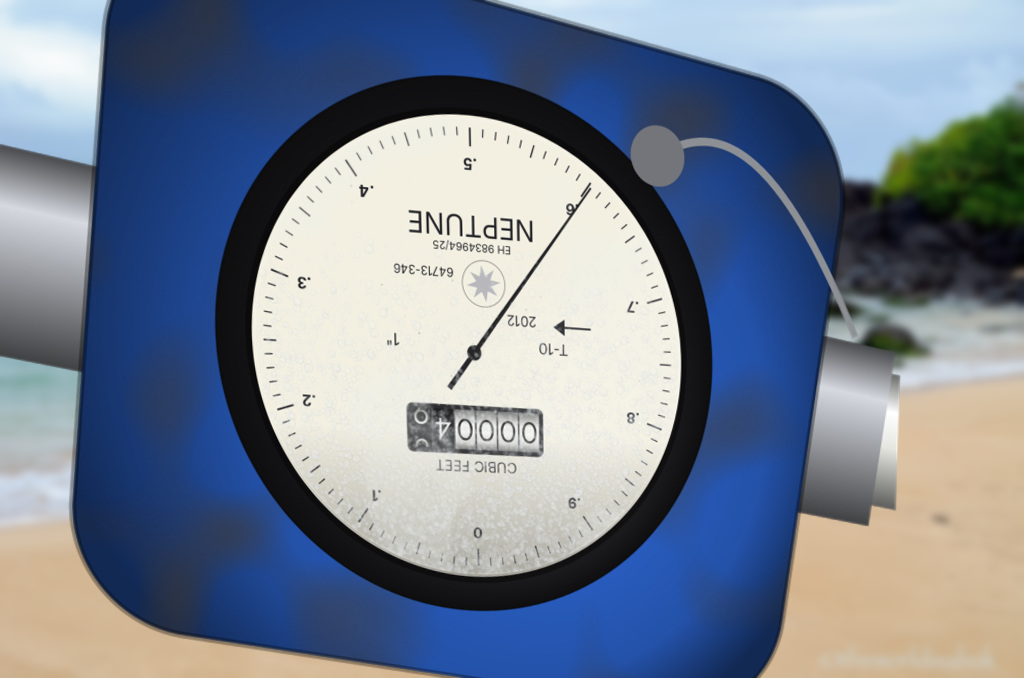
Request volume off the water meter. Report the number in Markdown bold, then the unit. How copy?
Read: **48.60** ft³
